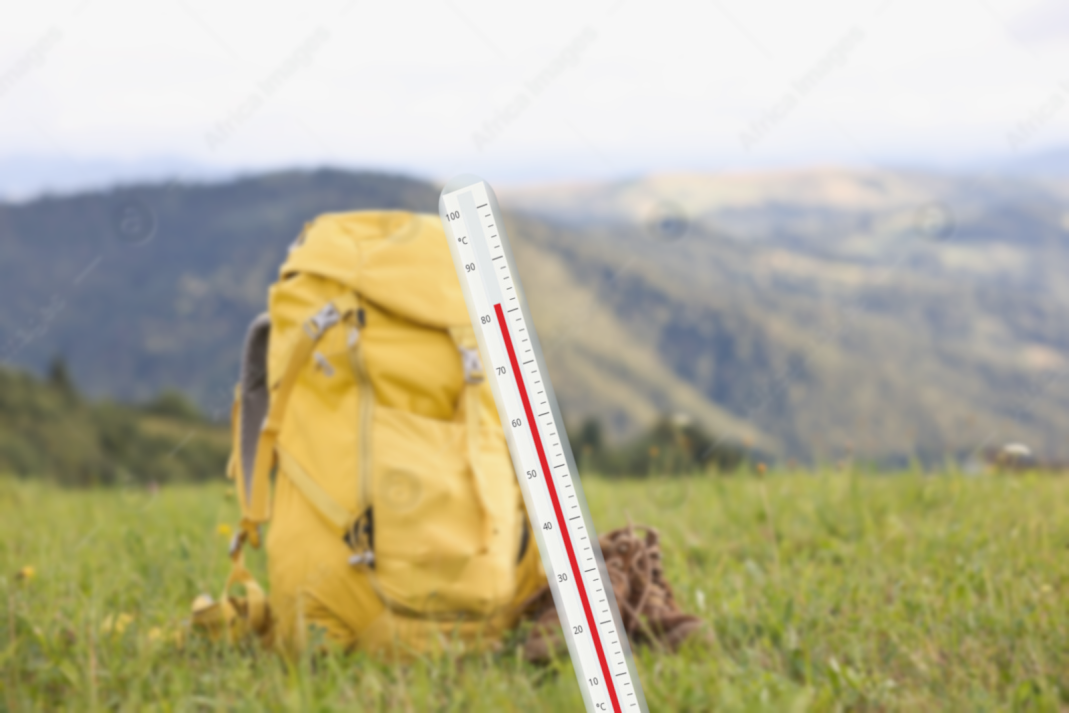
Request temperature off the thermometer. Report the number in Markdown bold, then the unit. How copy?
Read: **82** °C
